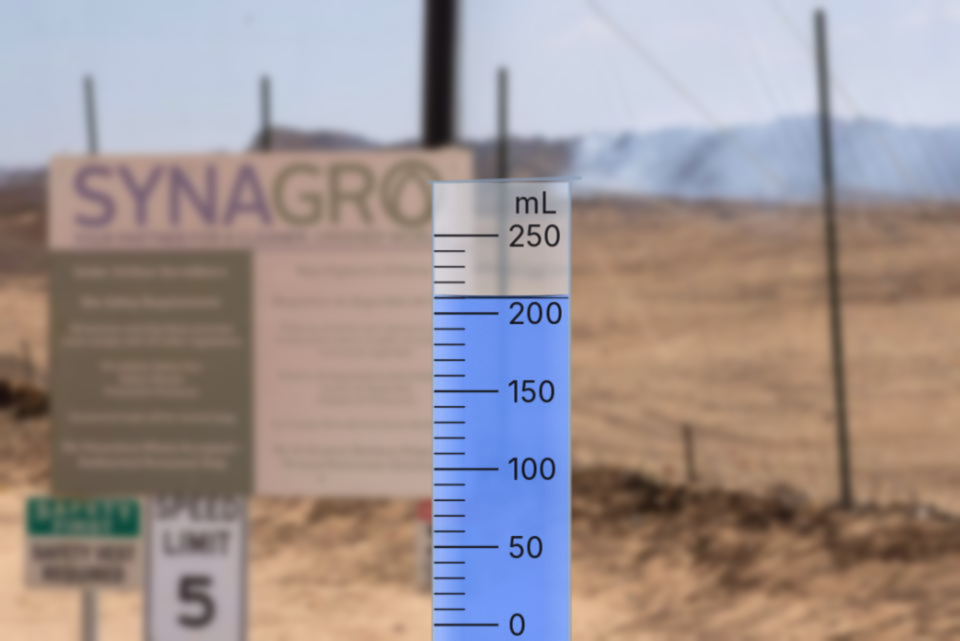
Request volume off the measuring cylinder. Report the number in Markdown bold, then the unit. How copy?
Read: **210** mL
